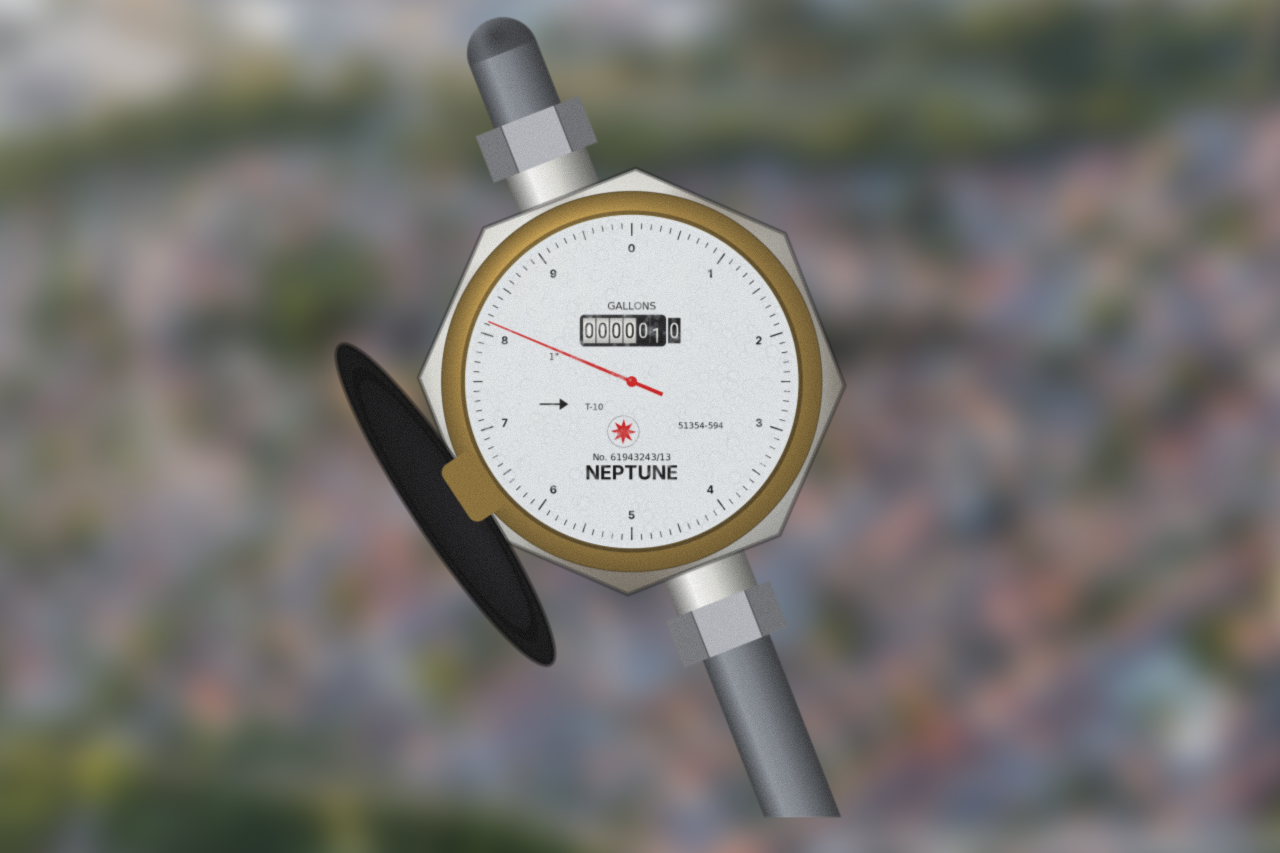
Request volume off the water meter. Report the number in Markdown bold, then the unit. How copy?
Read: **8.1** gal
